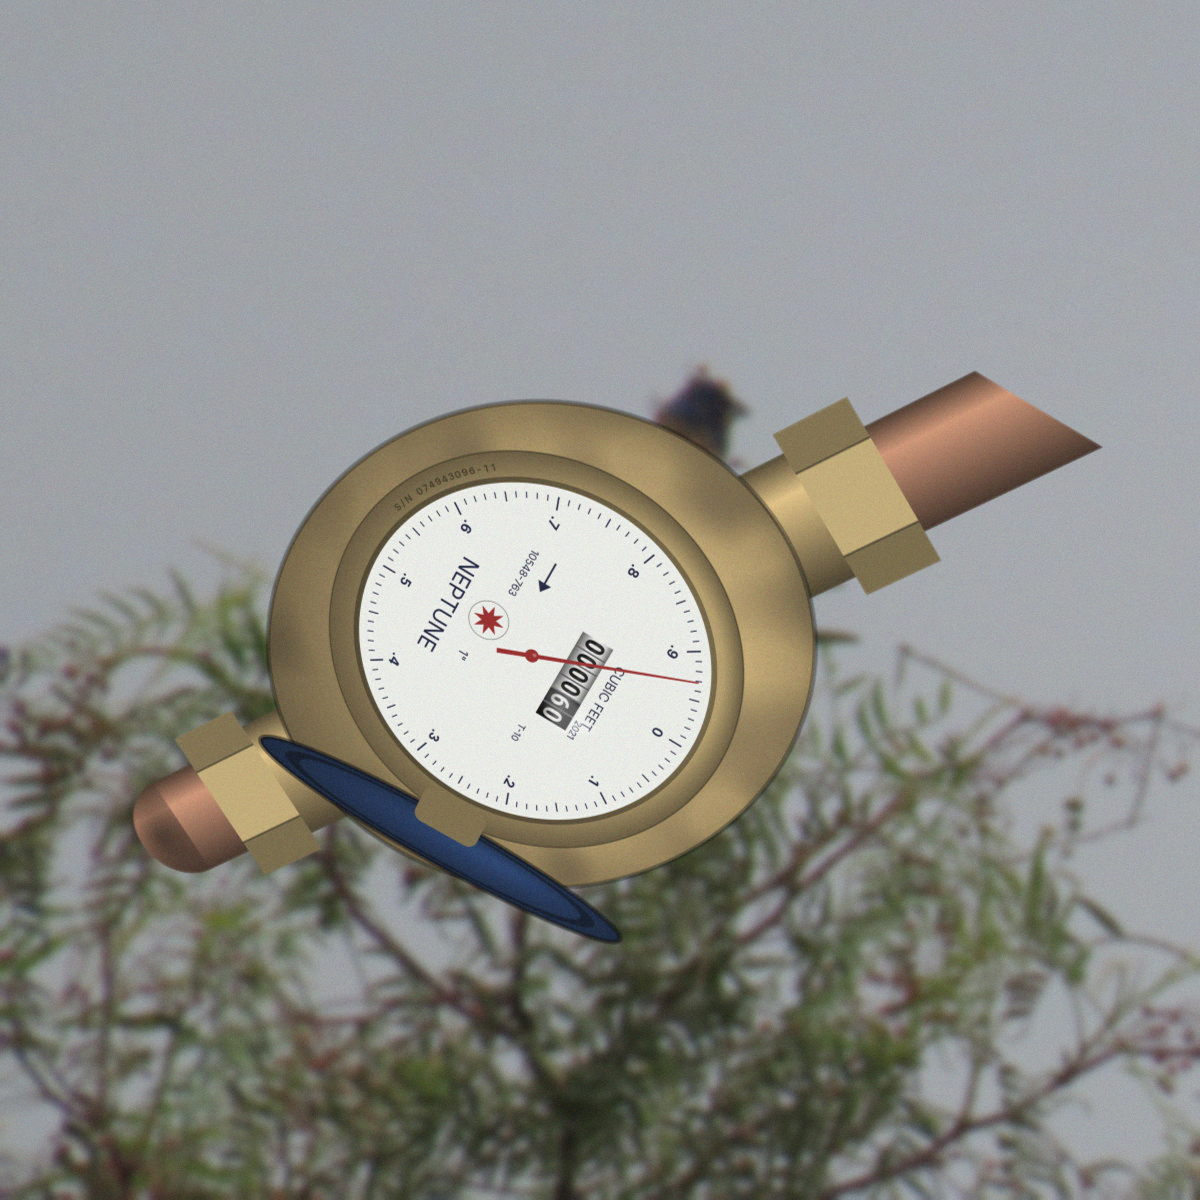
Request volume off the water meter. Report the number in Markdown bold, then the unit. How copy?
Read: **59.93** ft³
